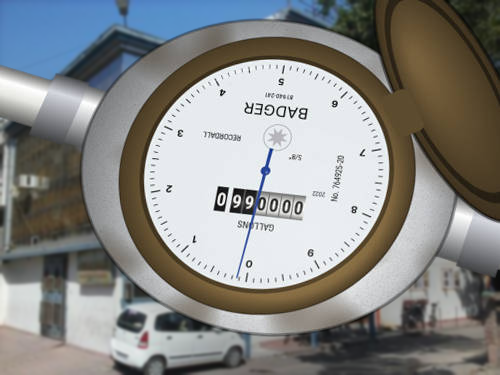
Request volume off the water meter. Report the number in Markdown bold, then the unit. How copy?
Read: **660.1** gal
